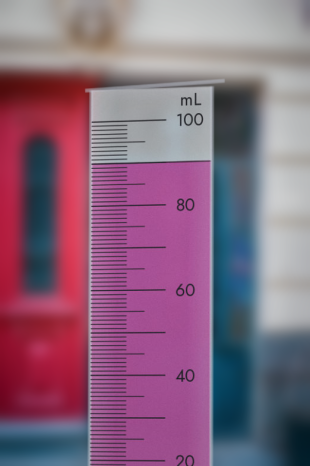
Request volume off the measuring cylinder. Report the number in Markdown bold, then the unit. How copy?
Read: **90** mL
